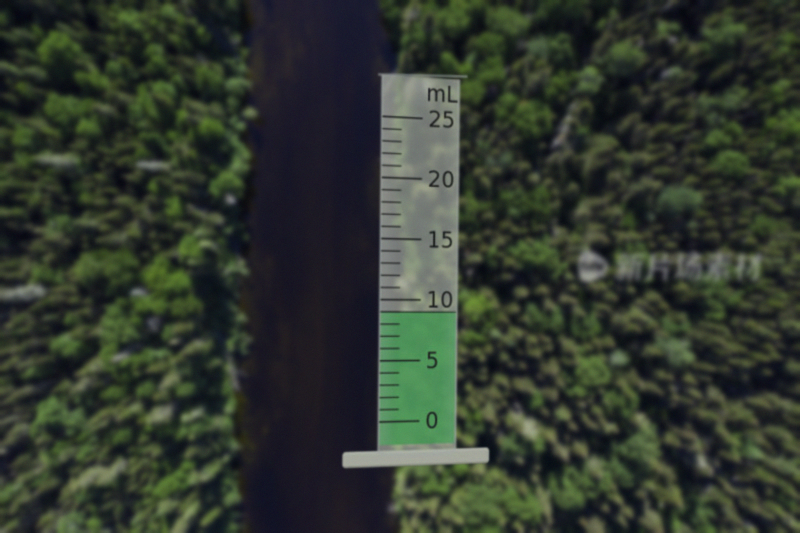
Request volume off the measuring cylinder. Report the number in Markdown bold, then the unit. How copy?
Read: **9** mL
